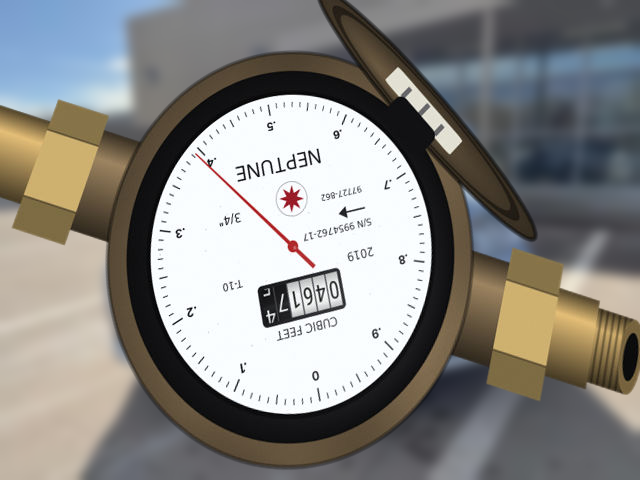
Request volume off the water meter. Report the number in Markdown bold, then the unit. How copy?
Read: **46174.39** ft³
